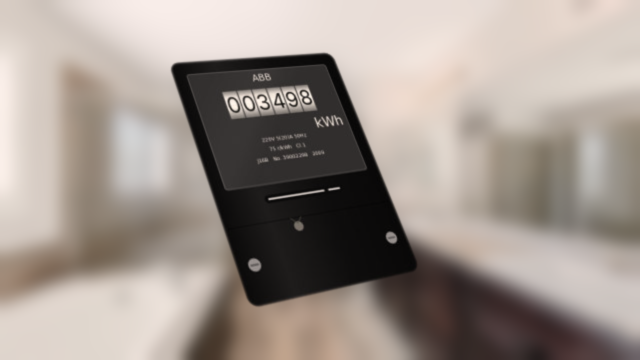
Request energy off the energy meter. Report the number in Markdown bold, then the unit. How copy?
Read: **3498** kWh
